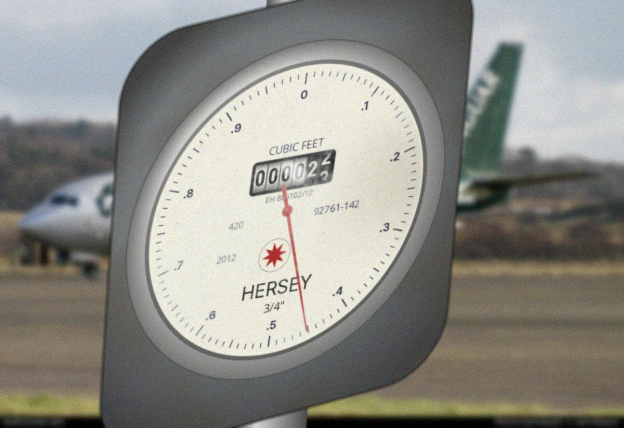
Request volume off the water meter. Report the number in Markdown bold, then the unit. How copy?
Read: **22.45** ft³
